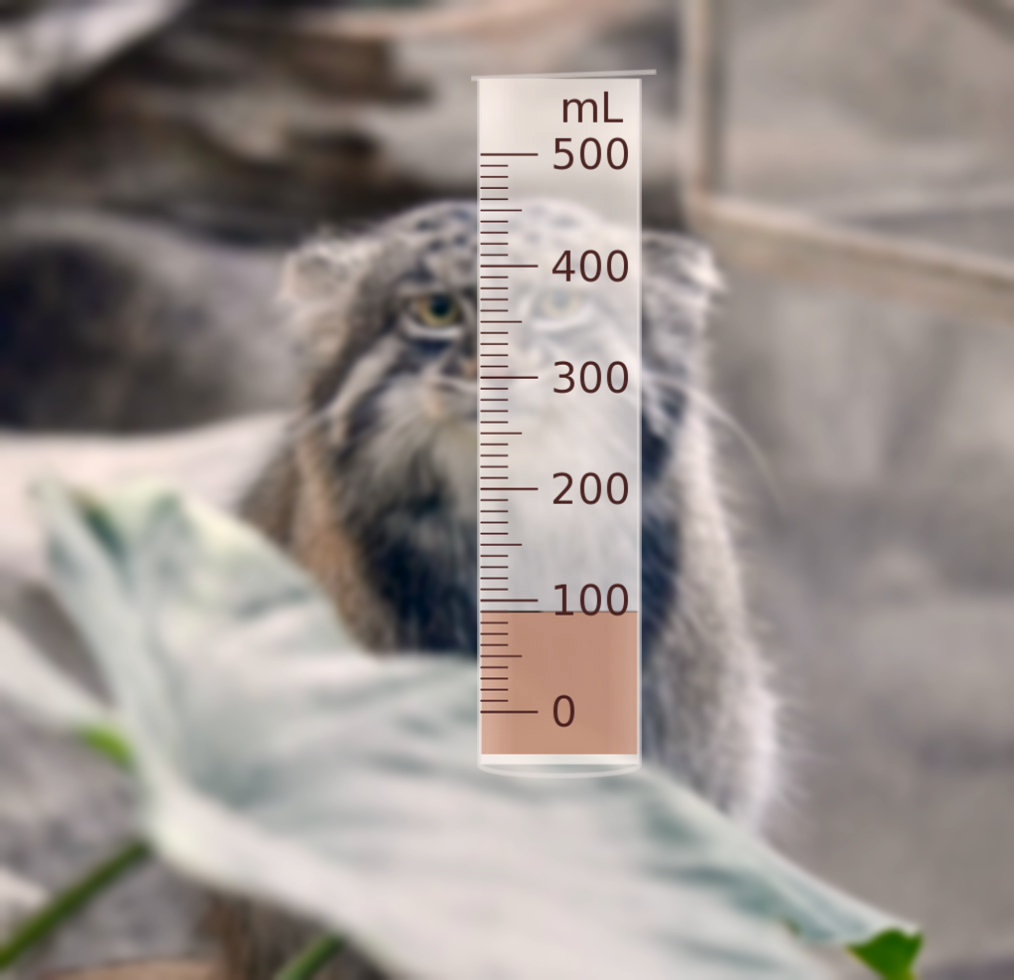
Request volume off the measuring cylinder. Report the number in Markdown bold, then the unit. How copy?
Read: **90** mL
